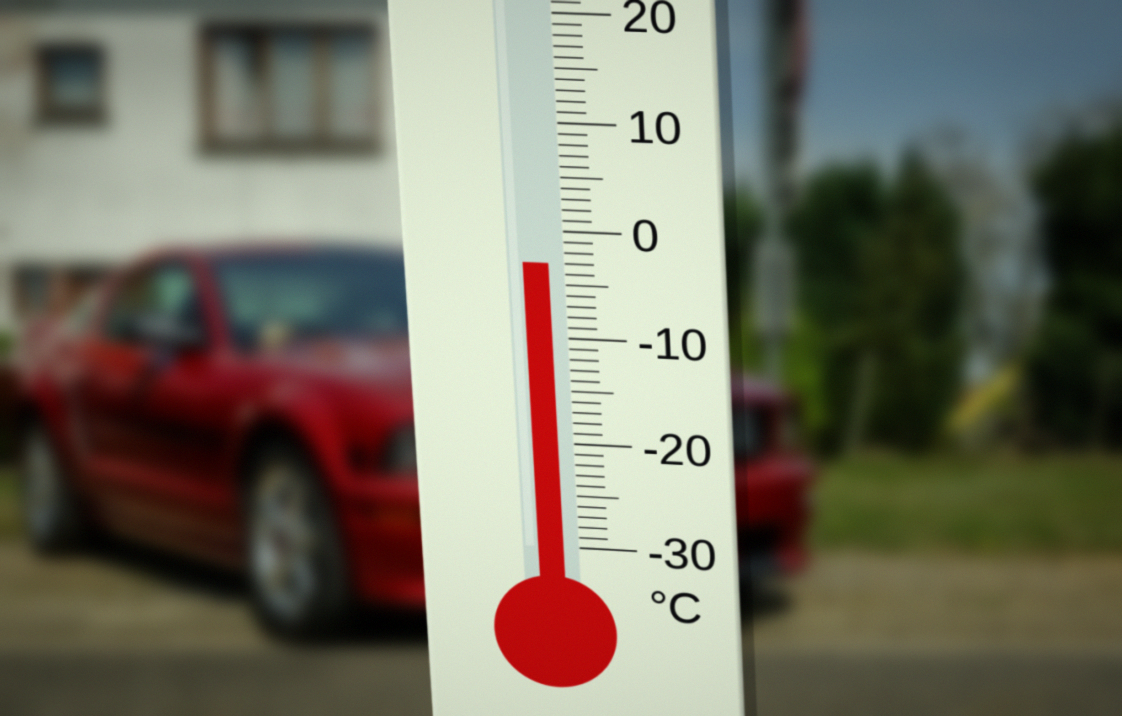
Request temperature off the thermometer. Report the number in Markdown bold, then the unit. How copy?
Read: **-3** °C
